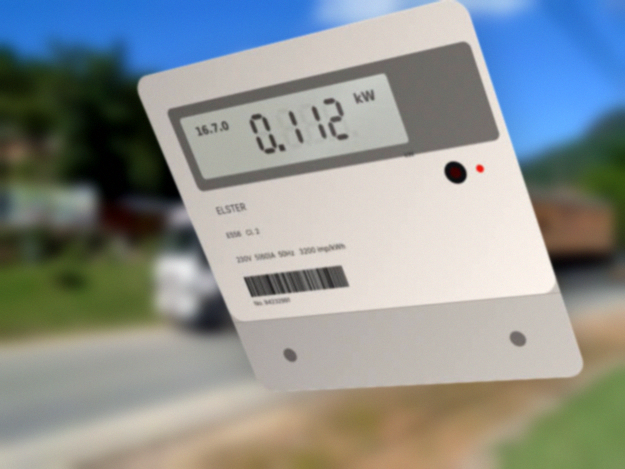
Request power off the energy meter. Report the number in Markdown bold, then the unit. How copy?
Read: **0.112** kW
